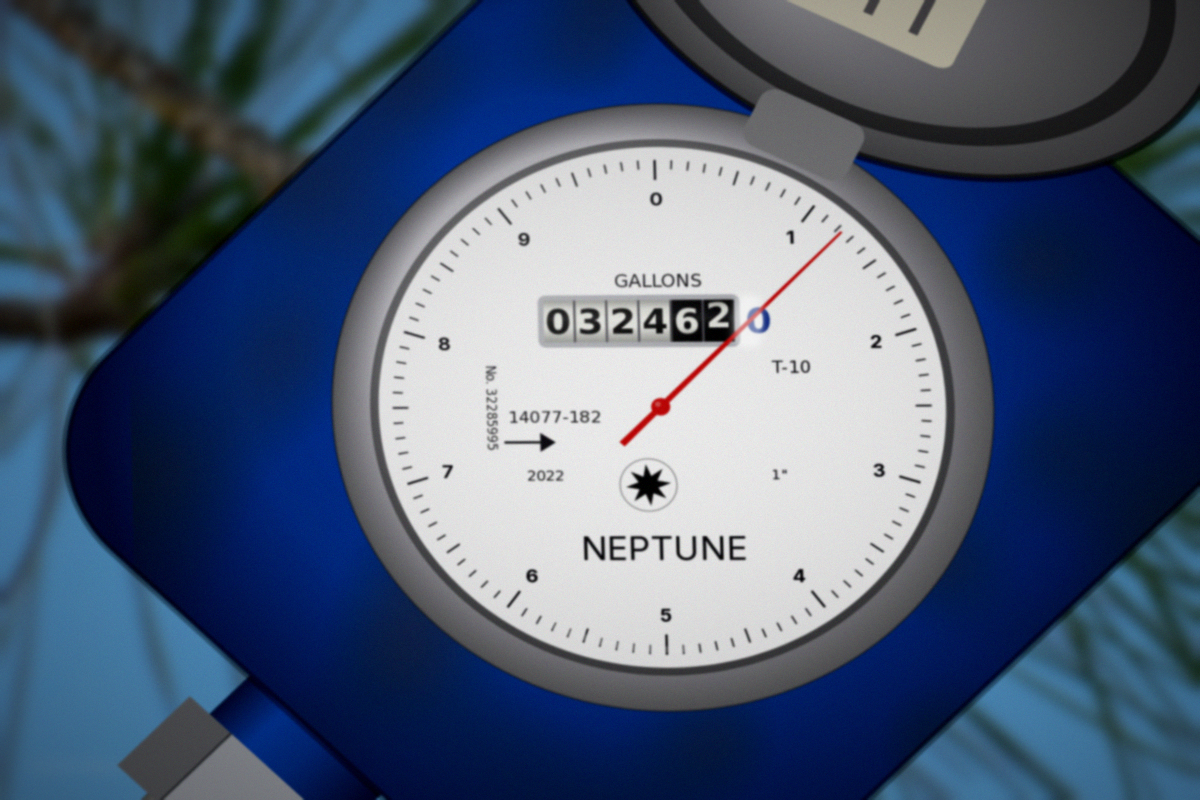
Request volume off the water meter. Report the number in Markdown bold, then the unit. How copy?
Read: **324621.2** gal
